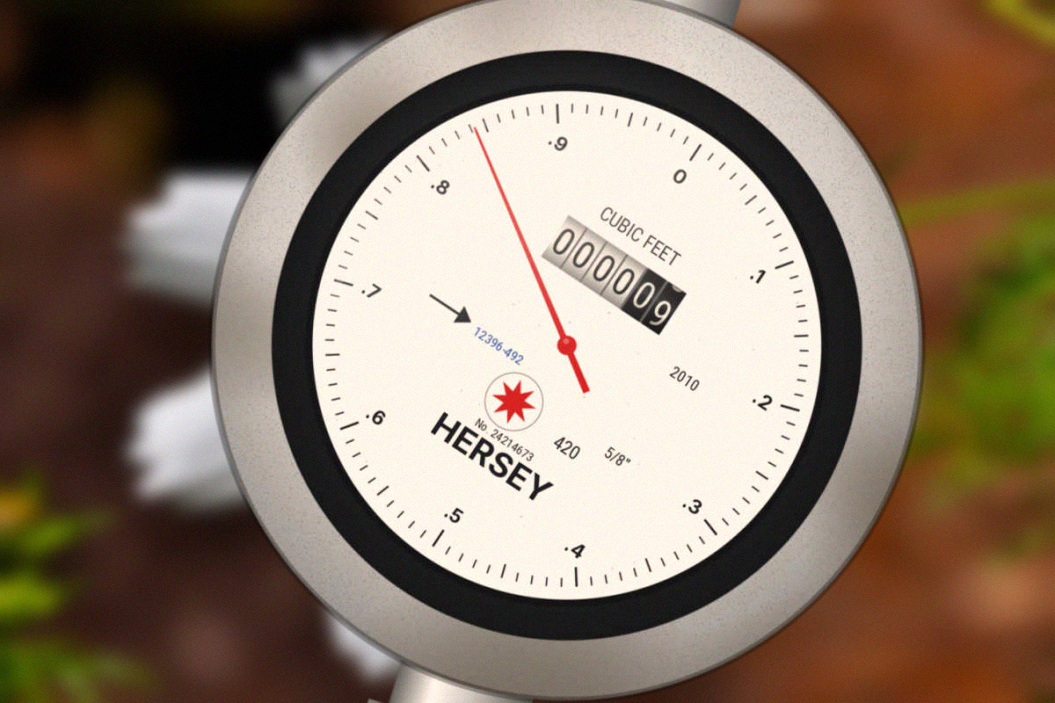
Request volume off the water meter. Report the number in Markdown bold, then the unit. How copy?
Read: **8.84** ft³
